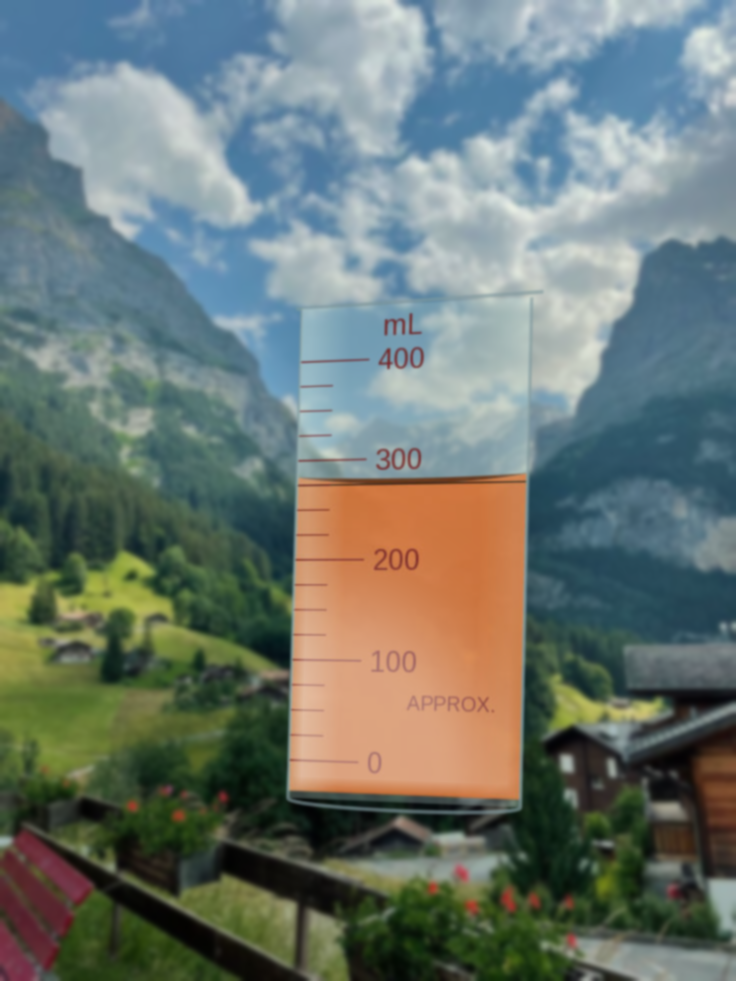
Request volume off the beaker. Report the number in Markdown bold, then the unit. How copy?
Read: **275** mL
